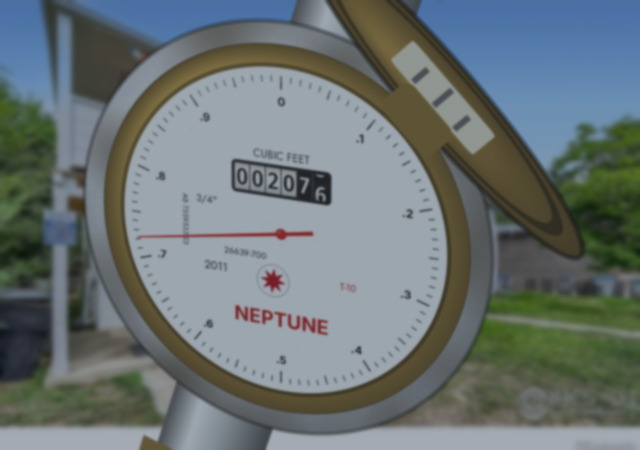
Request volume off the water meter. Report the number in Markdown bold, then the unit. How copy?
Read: **2075.72** ft³
